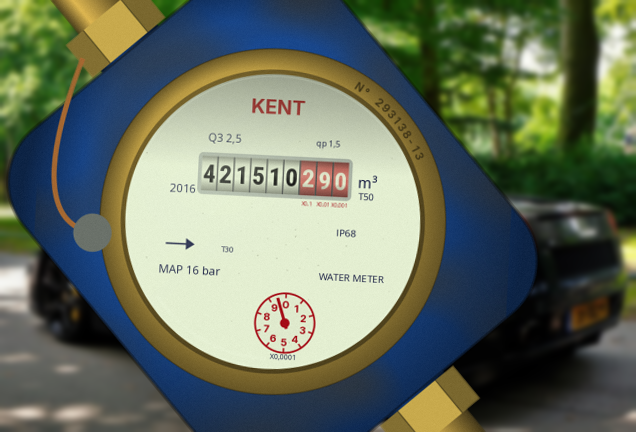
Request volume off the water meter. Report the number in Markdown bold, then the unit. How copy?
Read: **421510.2899** m³
